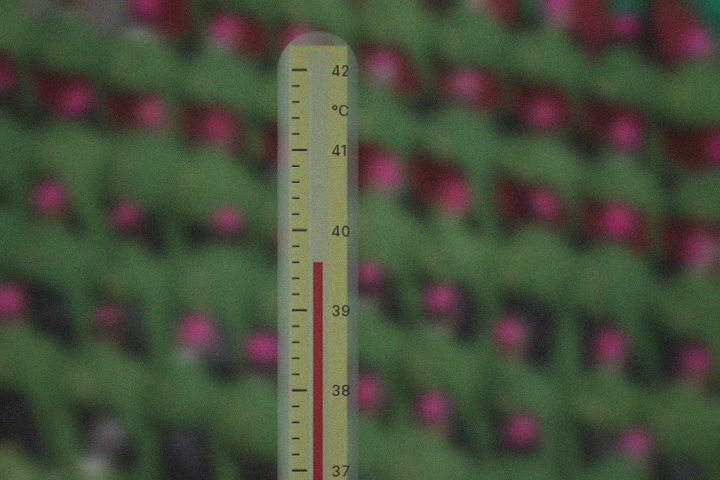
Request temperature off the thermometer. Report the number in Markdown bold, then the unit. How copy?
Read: **39.6** °C
